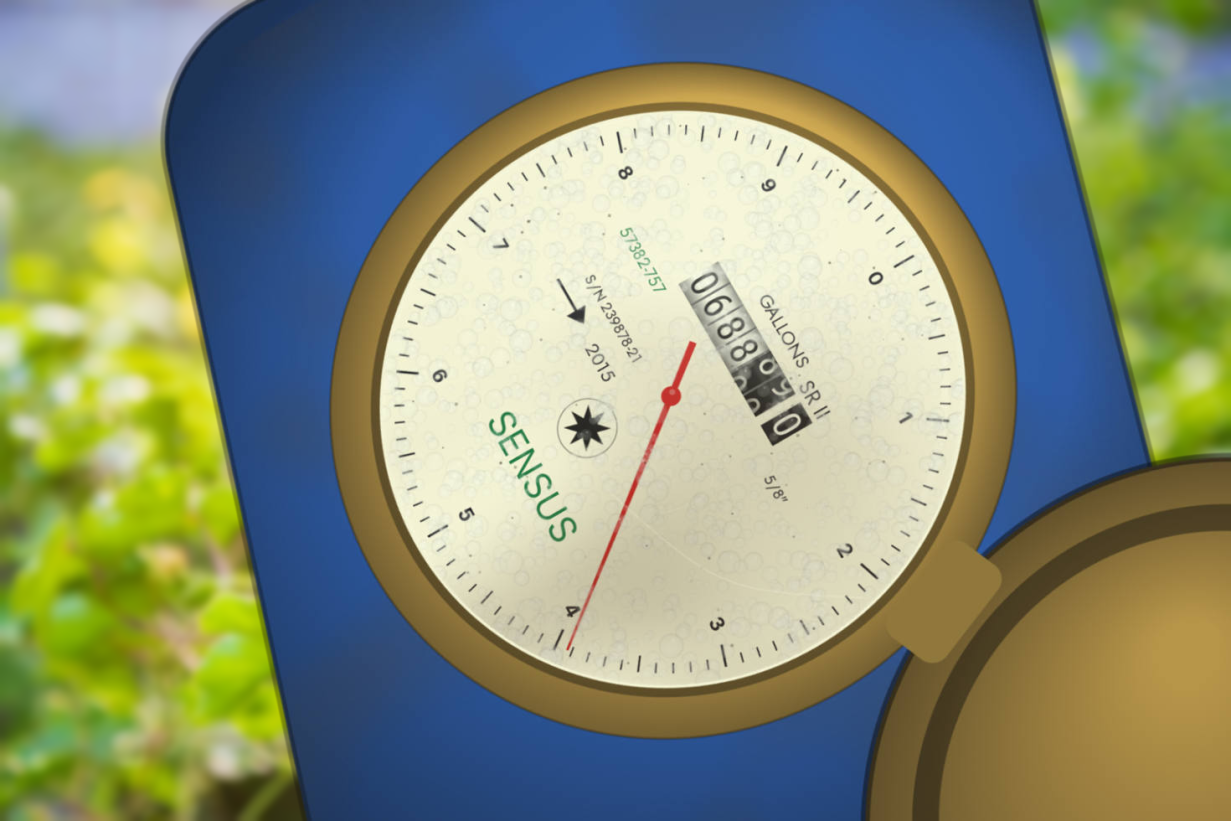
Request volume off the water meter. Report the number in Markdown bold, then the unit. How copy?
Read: **688893.9** gal
